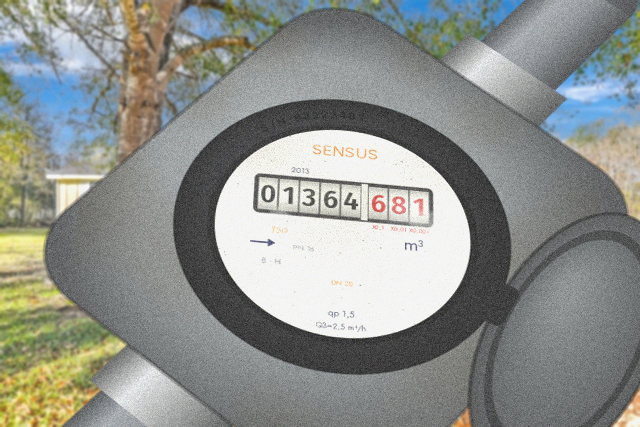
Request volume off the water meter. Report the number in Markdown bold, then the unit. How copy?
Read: **1364.681** m³
